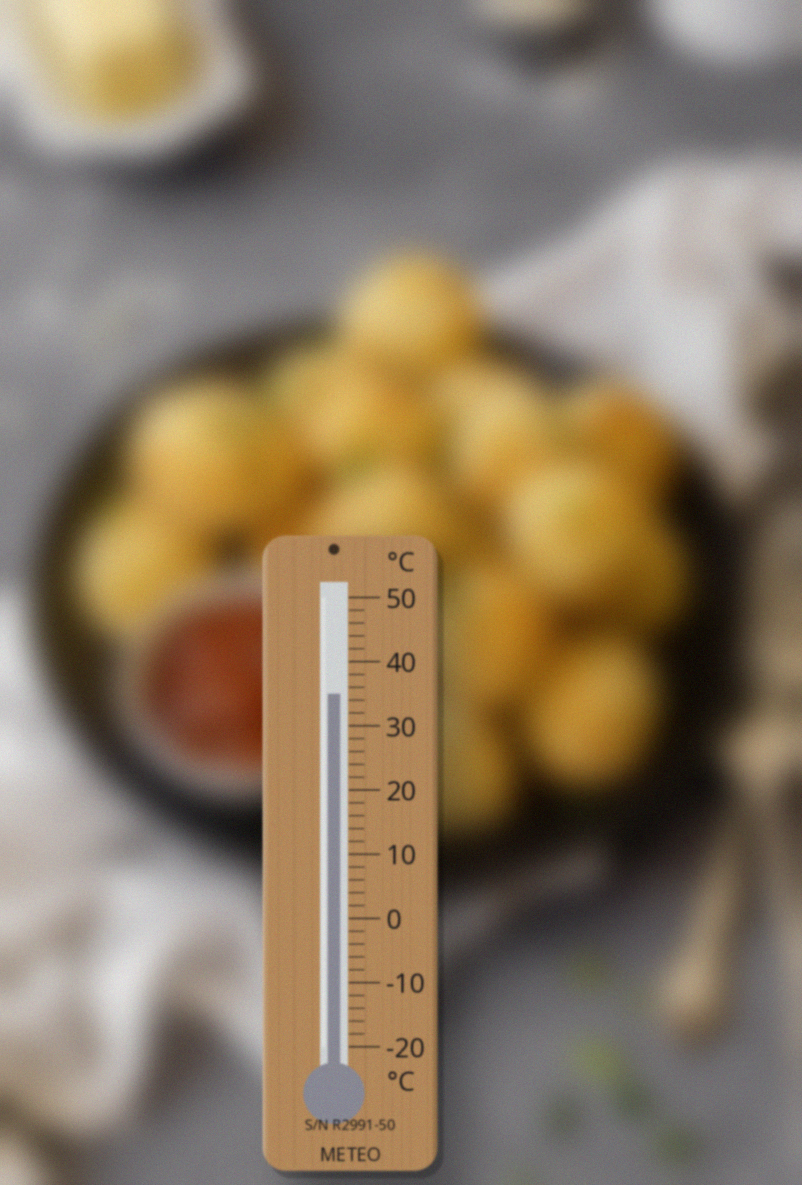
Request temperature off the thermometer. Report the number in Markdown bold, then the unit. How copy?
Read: **35** °C
